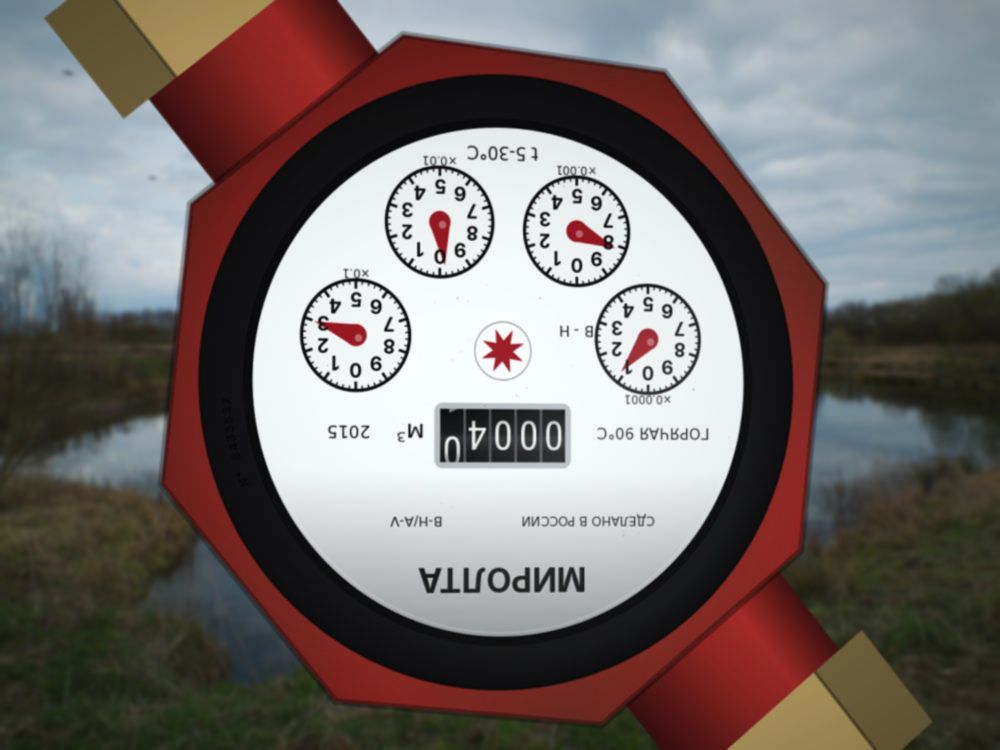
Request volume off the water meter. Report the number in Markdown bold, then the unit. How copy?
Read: **40.2981** m³
